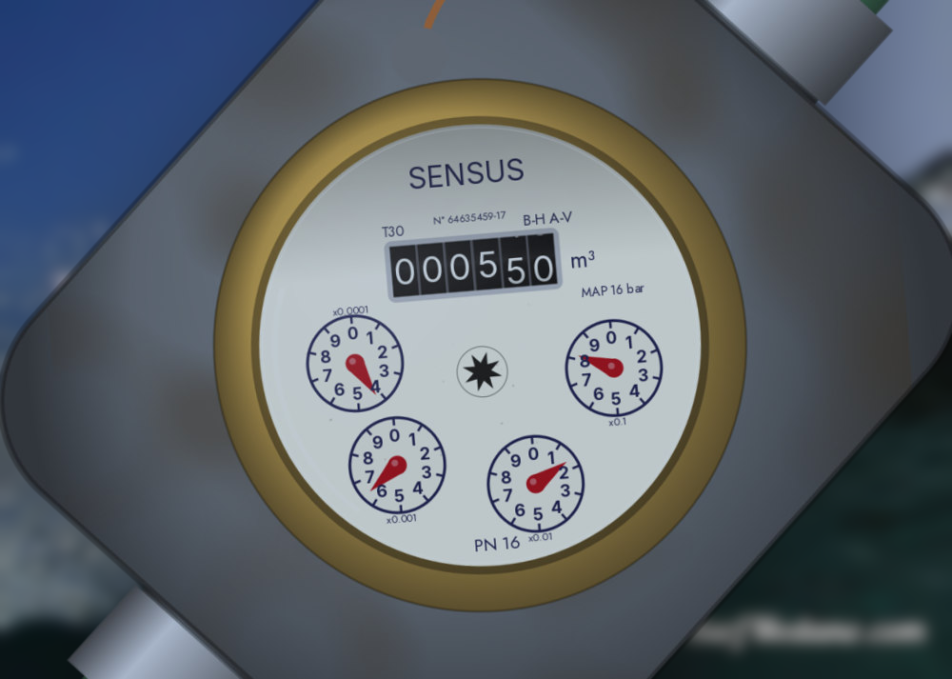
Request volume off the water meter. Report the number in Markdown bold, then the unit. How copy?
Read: **549.8164** m³
